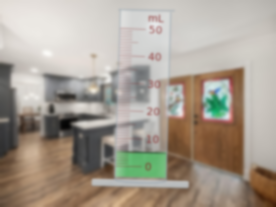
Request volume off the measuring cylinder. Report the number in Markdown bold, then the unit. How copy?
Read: **5** mL
